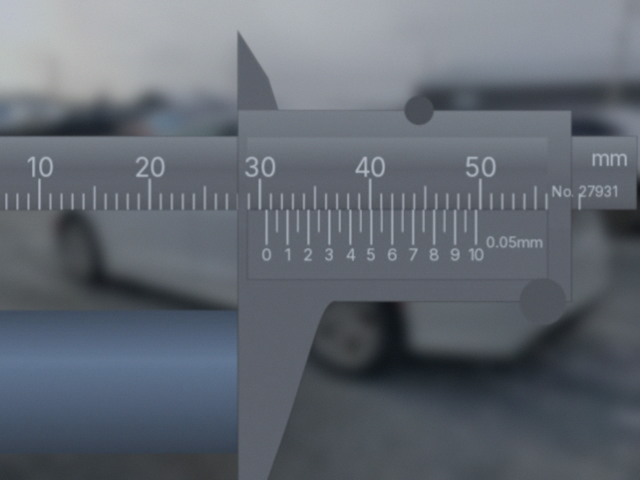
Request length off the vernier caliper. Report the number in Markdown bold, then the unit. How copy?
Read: **30.6** mm
